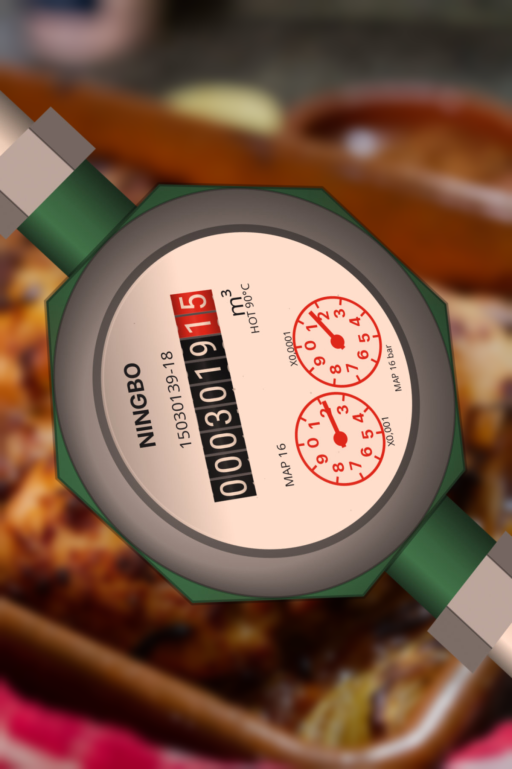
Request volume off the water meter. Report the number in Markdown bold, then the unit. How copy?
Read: **3019.1521** m³
